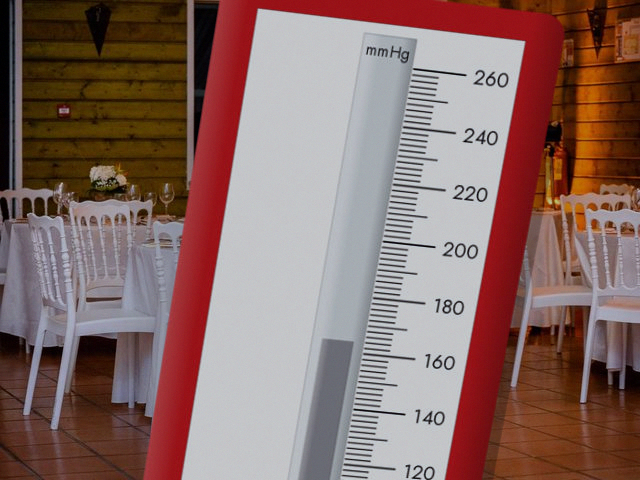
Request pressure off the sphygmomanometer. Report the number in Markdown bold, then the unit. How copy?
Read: **164** mmHg
